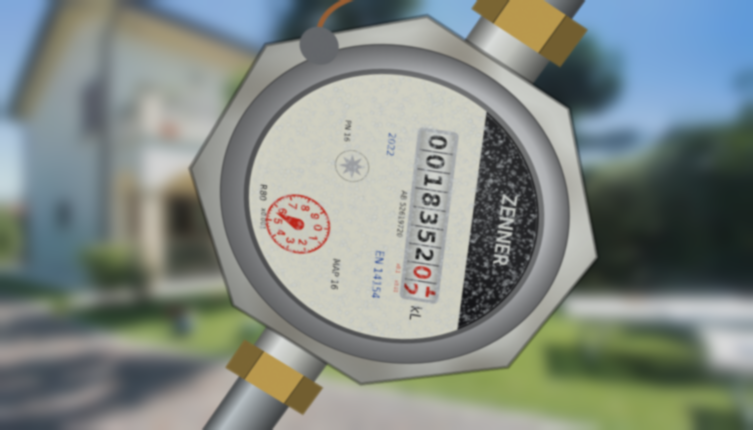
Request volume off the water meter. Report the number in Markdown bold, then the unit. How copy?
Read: **18352.015** kL
